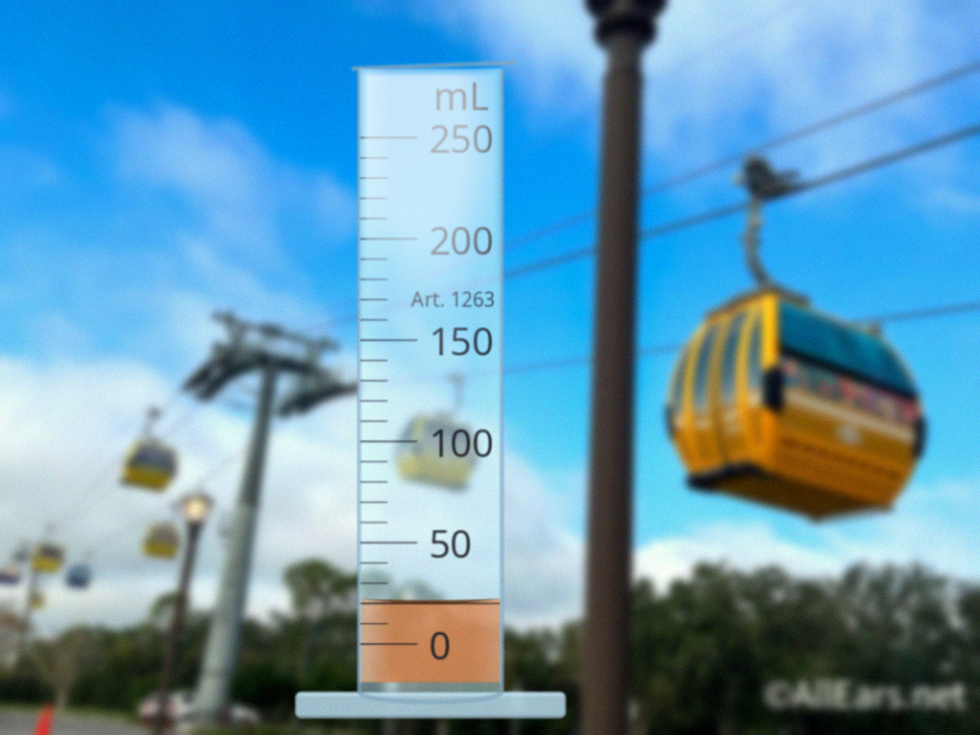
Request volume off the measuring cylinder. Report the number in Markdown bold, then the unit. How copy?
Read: **20** mL
